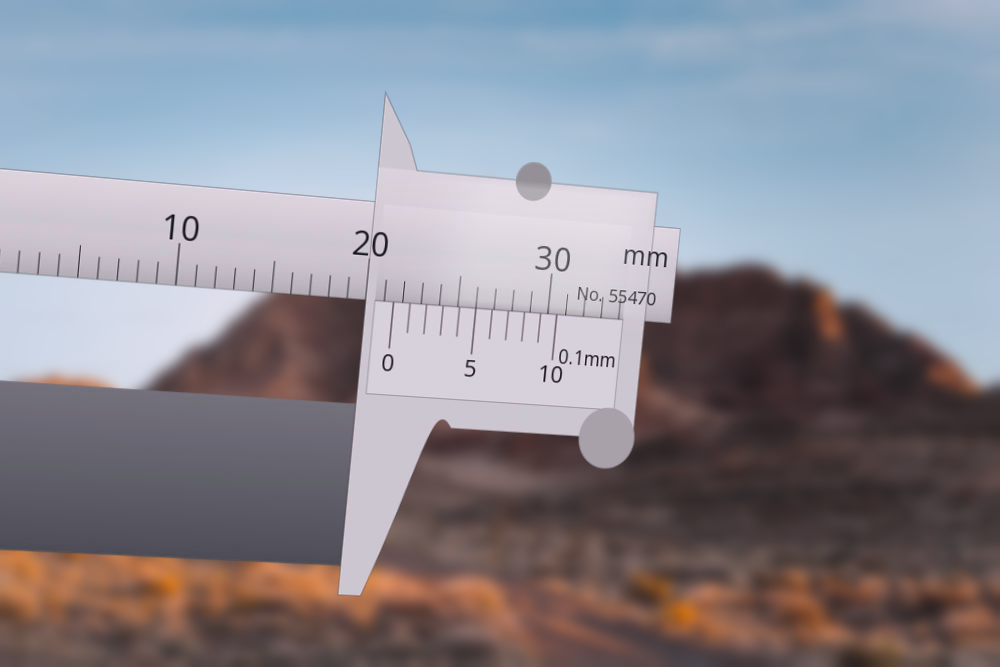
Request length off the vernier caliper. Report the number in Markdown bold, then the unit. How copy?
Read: **21.5** mm
